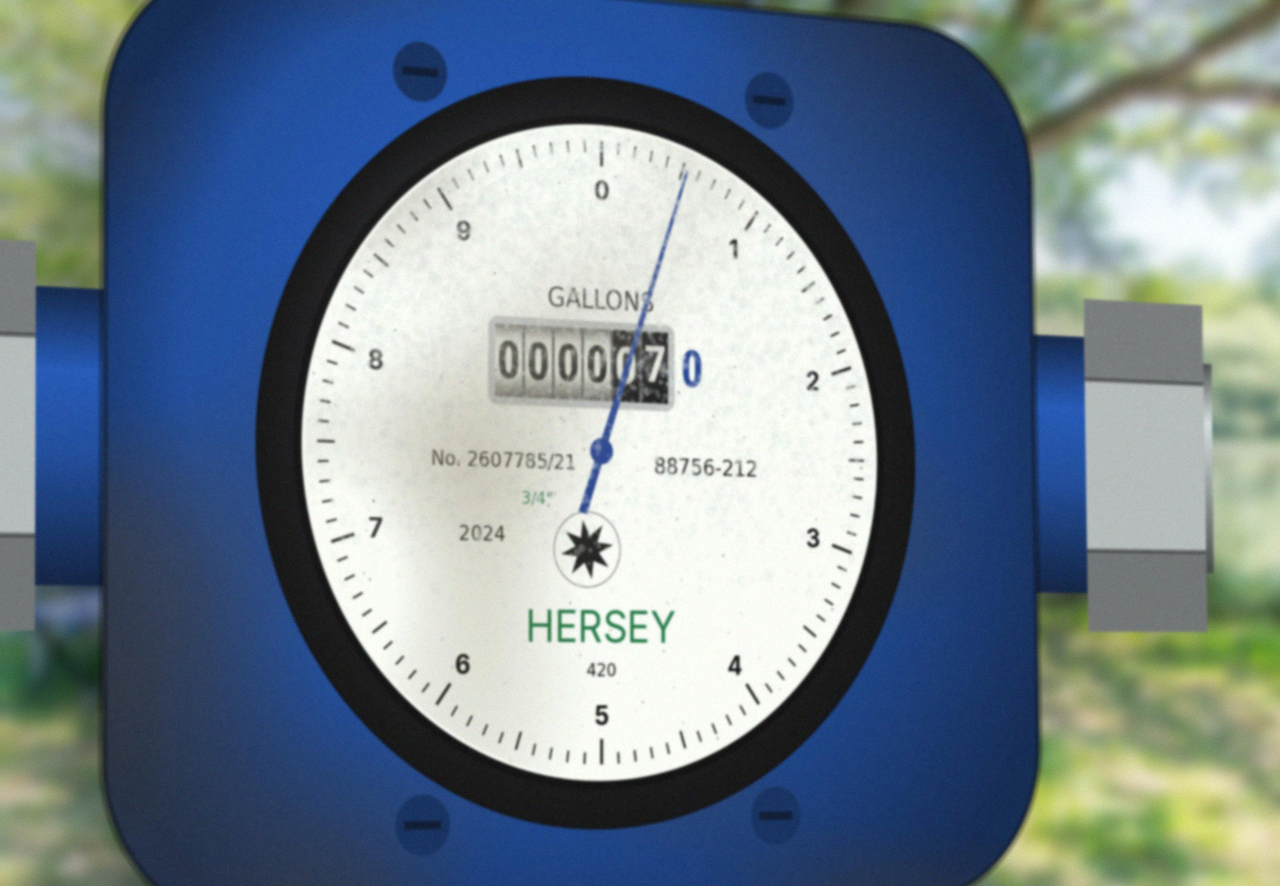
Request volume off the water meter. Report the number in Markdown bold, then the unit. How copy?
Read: **70.5** gal
